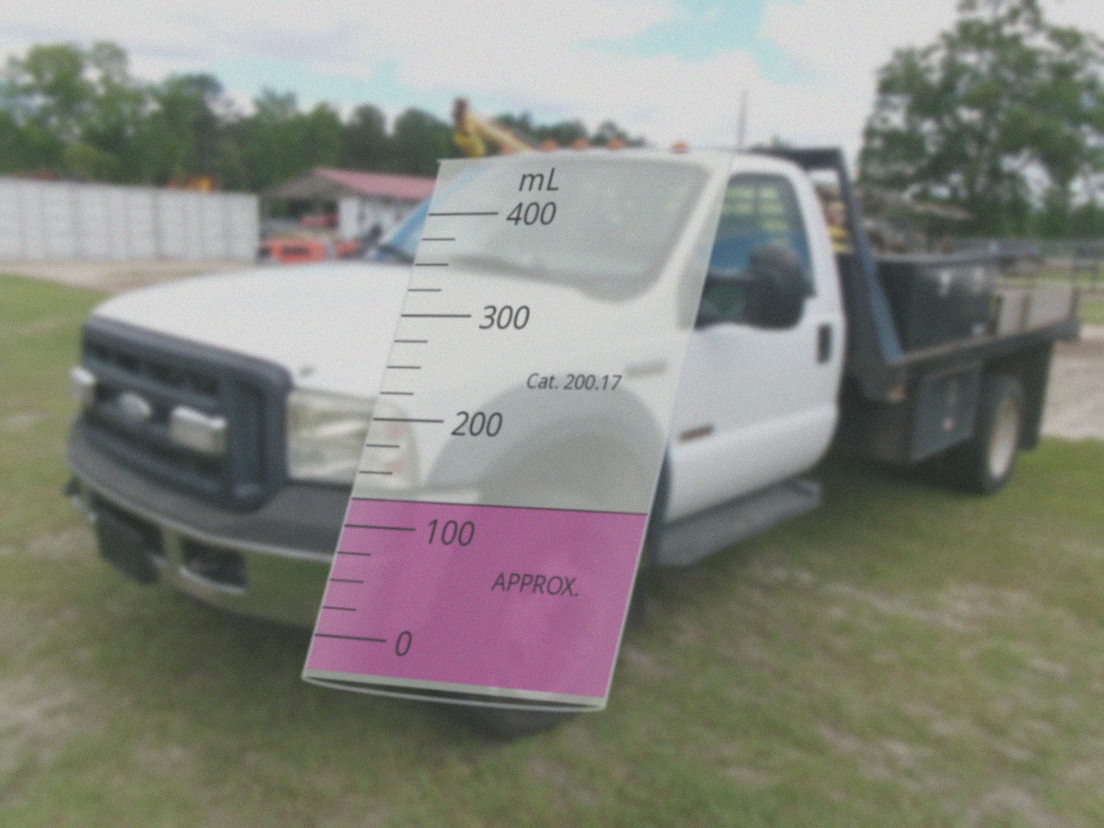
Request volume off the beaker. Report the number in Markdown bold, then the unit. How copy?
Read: **125** mL
